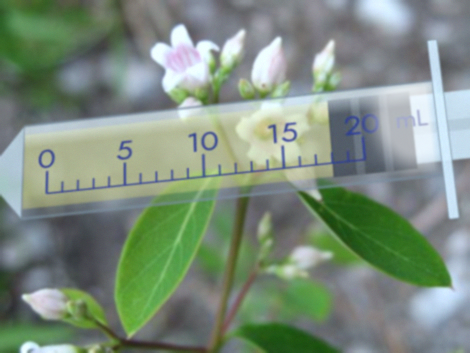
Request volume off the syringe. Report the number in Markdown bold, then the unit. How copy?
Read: **18** mL
